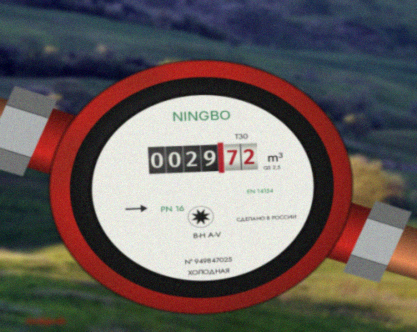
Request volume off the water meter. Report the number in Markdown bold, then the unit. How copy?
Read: **29.72** m³
